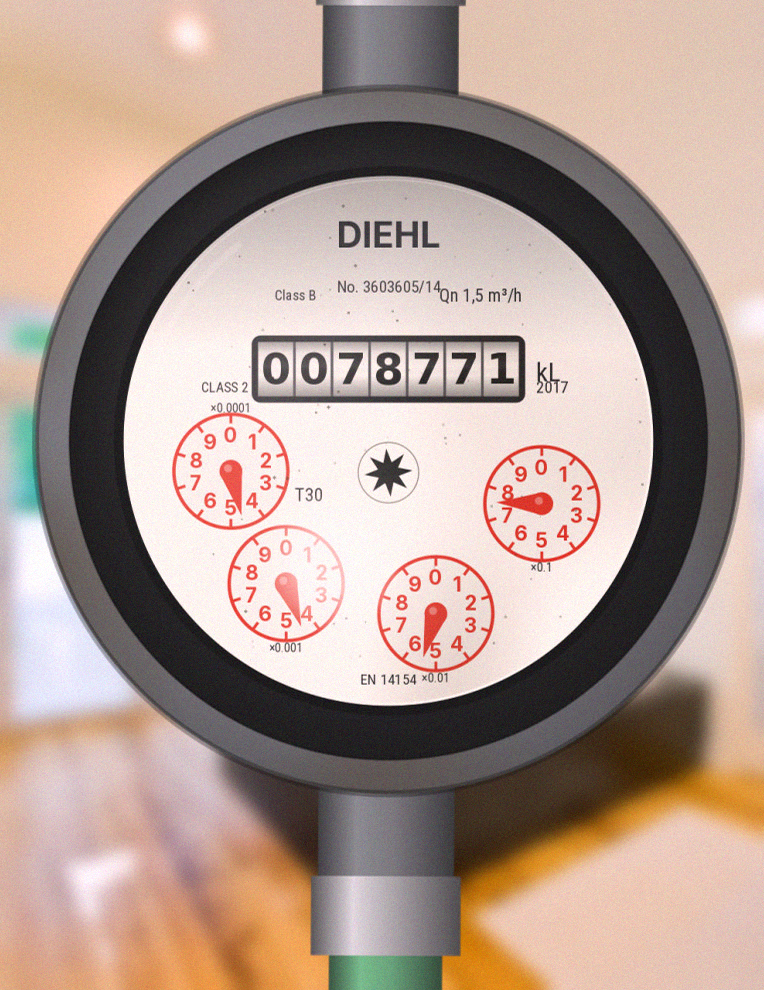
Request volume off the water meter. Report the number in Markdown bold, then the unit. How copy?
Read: **78771.7544** kL
